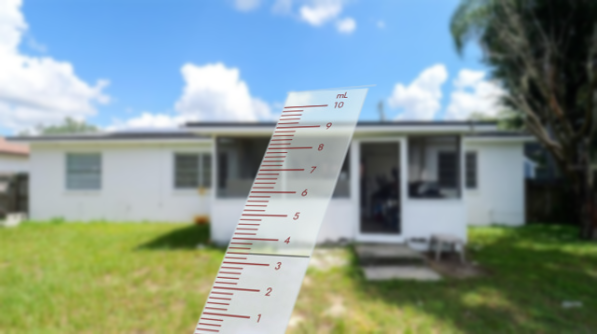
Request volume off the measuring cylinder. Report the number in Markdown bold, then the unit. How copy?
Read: **3.4** mL
